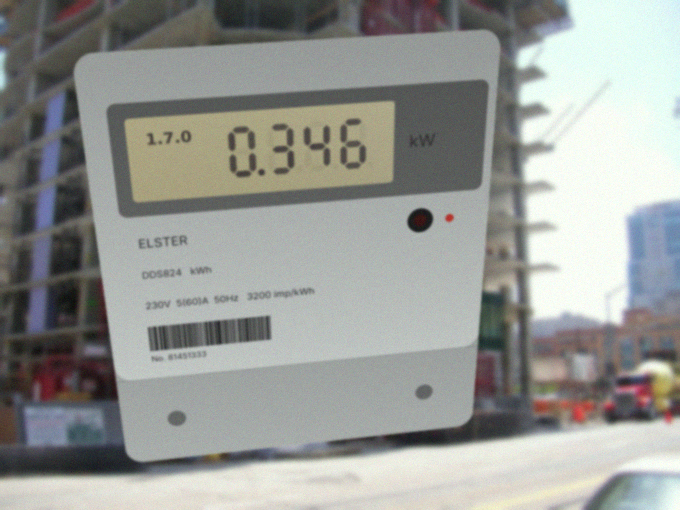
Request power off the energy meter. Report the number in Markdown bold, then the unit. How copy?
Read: **0.346** kW
